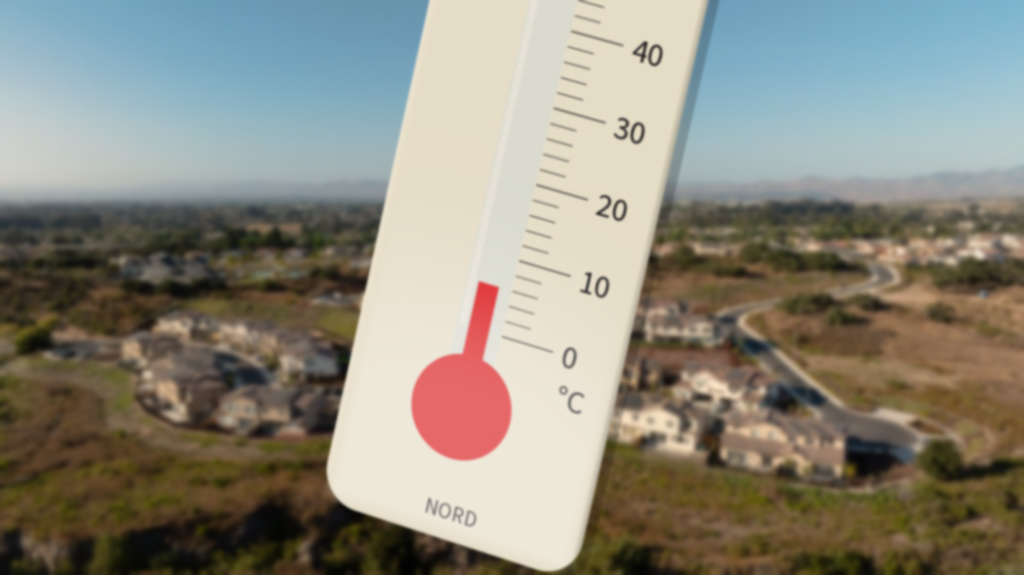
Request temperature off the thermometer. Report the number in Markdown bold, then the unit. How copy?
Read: **6** °C
